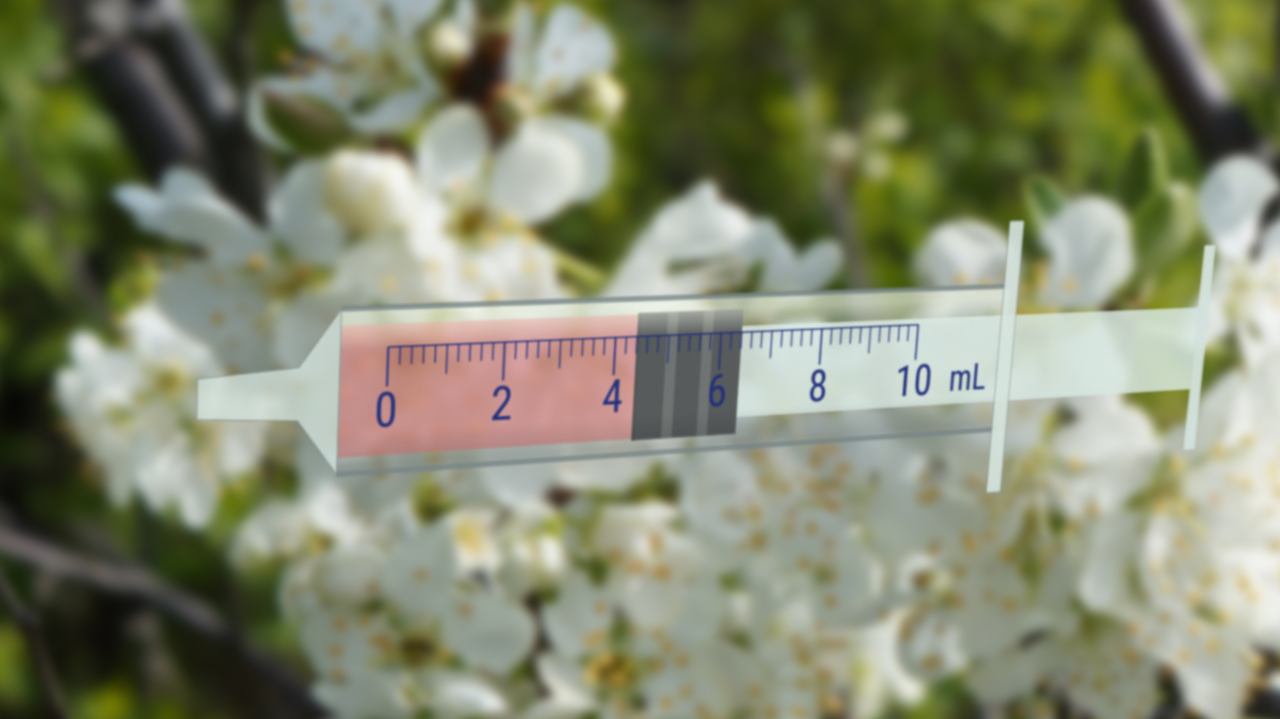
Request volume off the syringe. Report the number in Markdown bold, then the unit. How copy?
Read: **4.4** mL
